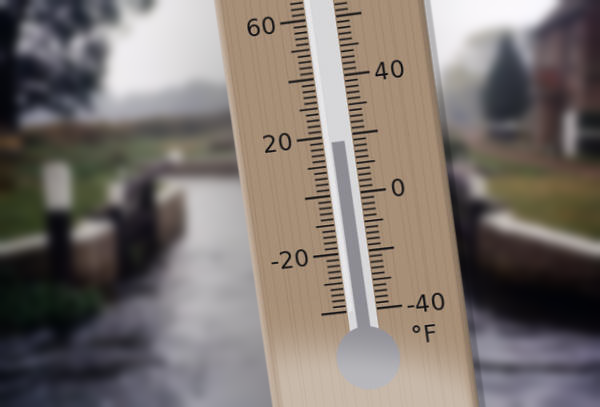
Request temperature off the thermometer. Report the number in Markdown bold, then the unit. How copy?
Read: **18** °F
